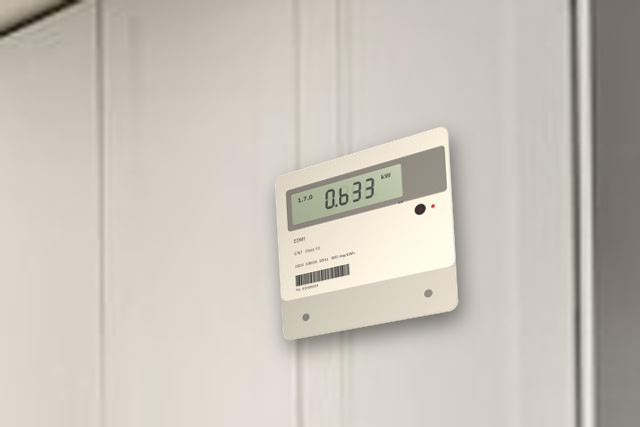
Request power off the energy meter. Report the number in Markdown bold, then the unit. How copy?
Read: **0.633** kW
